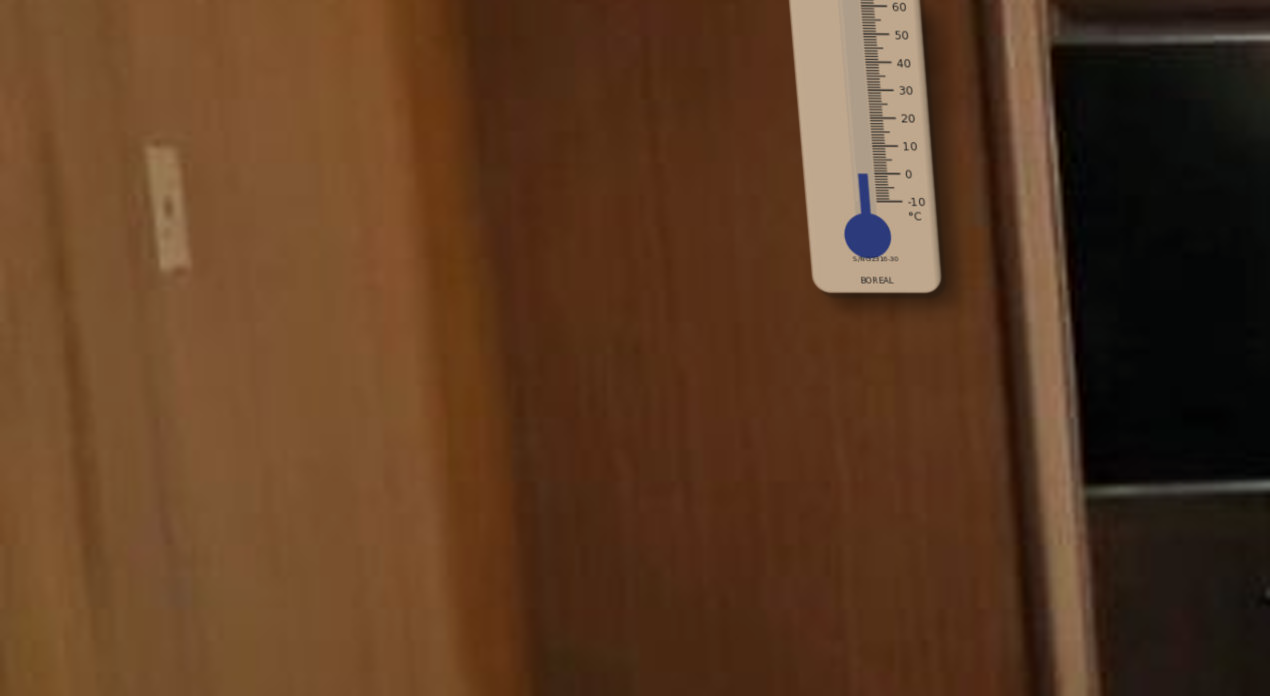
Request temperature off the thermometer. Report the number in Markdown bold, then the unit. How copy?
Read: **0** °C
